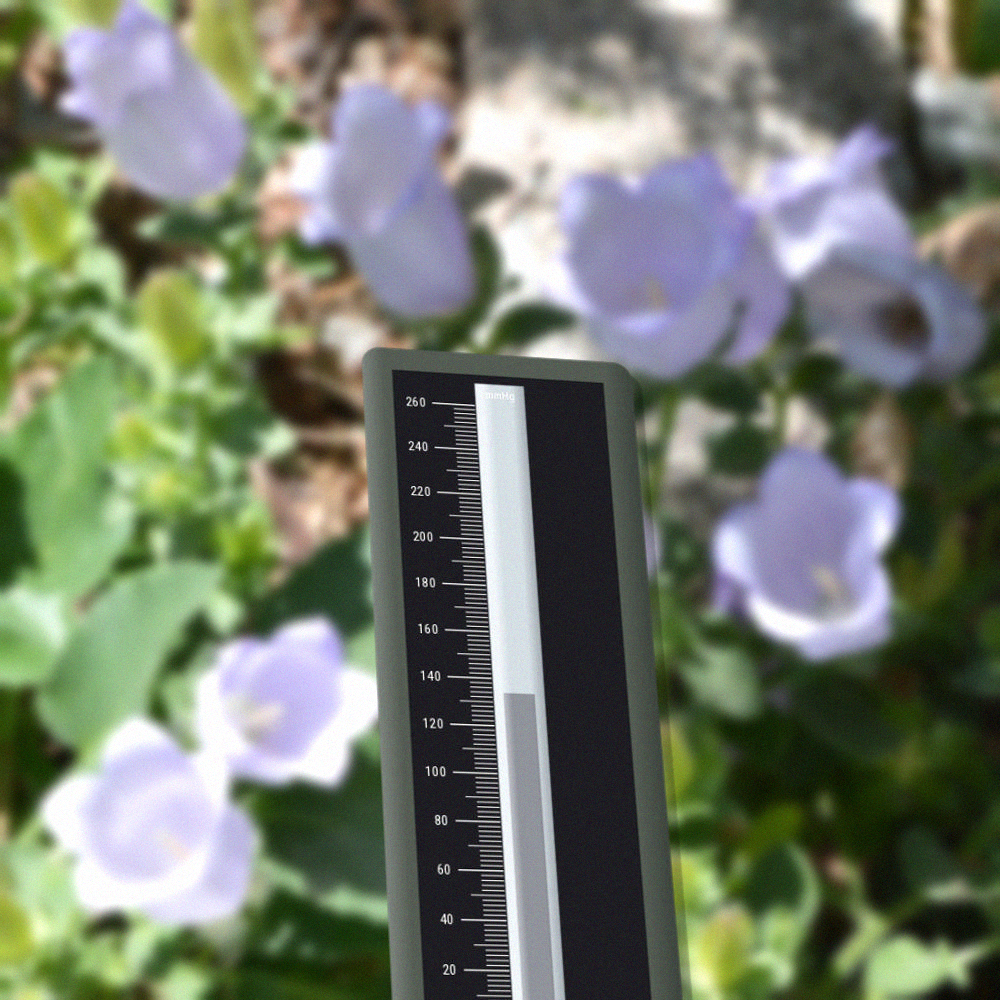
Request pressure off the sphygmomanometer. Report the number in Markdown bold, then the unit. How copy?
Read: **134** mmHg
